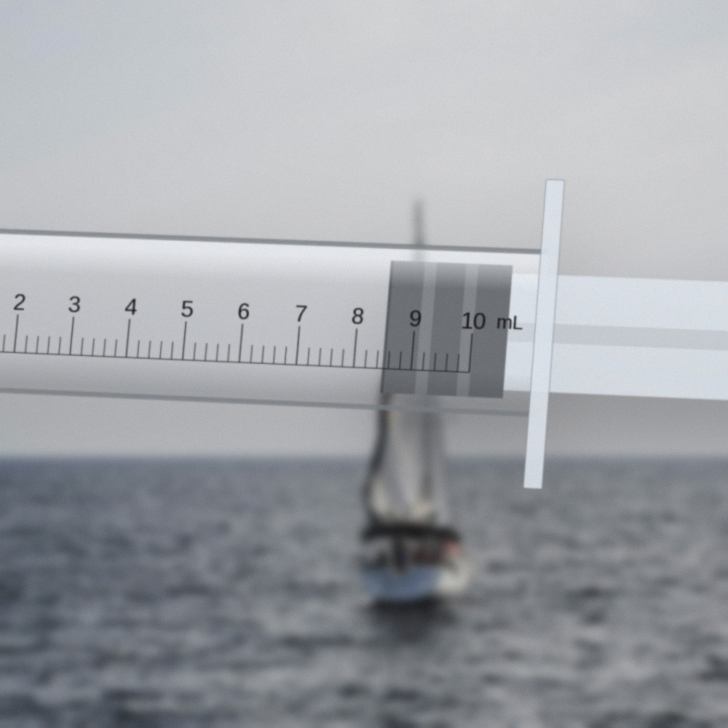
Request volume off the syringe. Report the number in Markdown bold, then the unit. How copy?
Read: **8.5** mL
